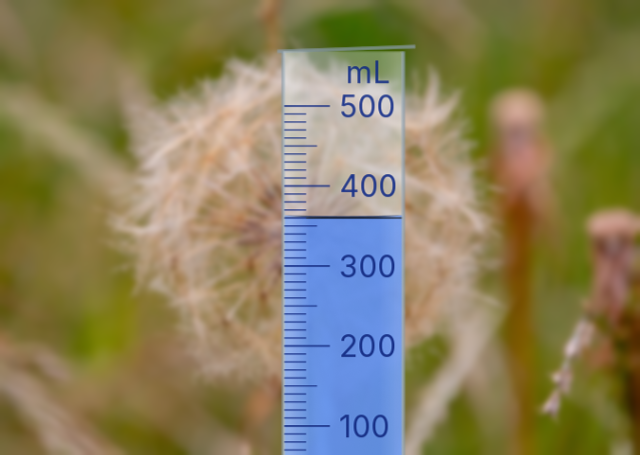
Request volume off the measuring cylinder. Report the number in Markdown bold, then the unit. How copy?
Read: **360** mL
